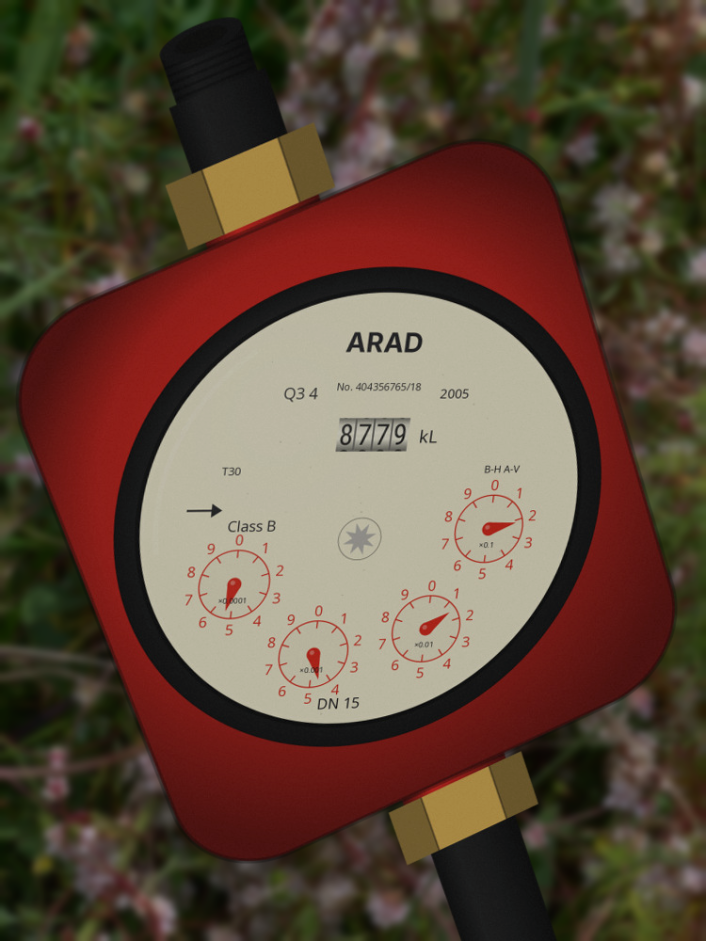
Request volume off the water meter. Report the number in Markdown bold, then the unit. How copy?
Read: **8779.2145** kL
